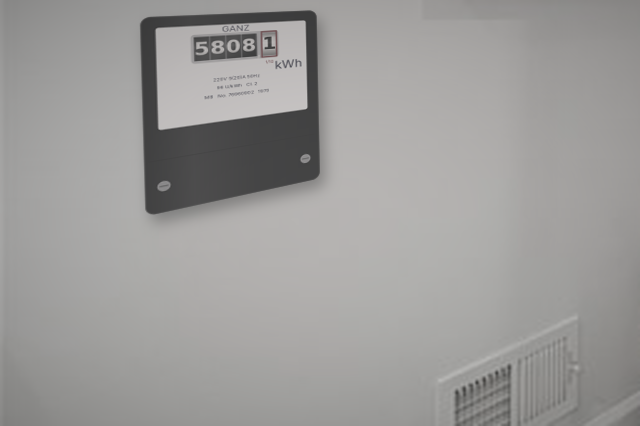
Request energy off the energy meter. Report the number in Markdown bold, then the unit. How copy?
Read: **5808.1** kWh
